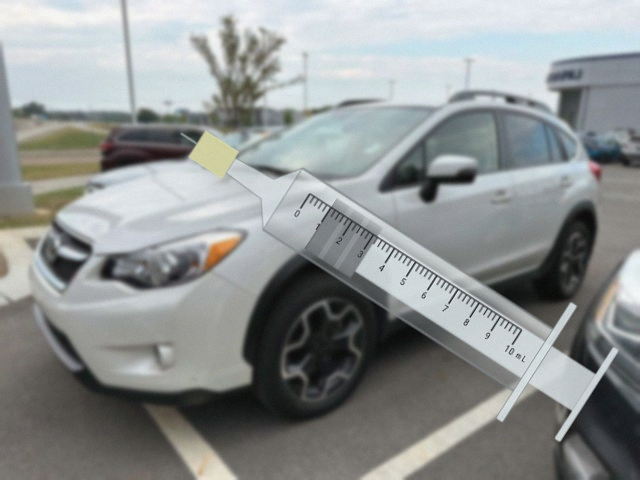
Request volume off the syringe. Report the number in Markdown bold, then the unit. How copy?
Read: **1** mL
